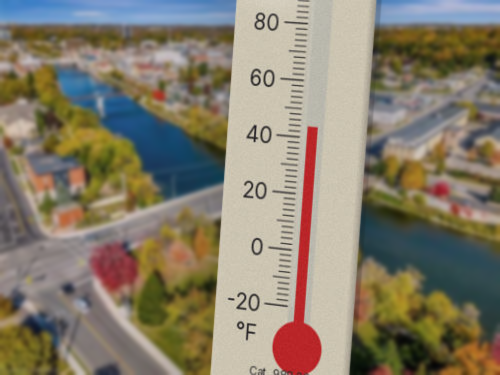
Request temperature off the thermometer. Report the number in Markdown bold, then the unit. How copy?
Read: **44** °F
